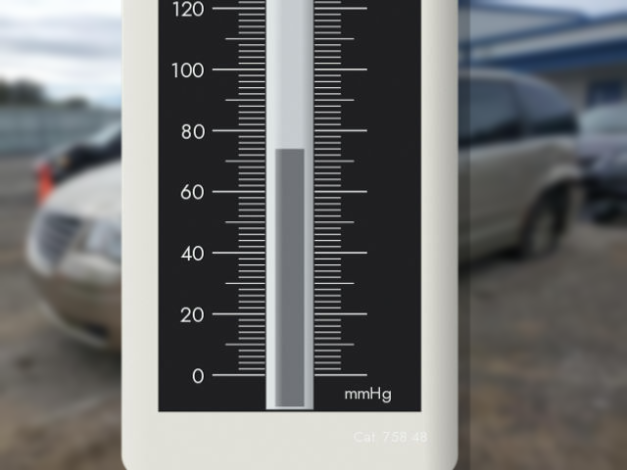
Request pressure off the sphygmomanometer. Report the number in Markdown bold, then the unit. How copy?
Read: **74** mmHg
